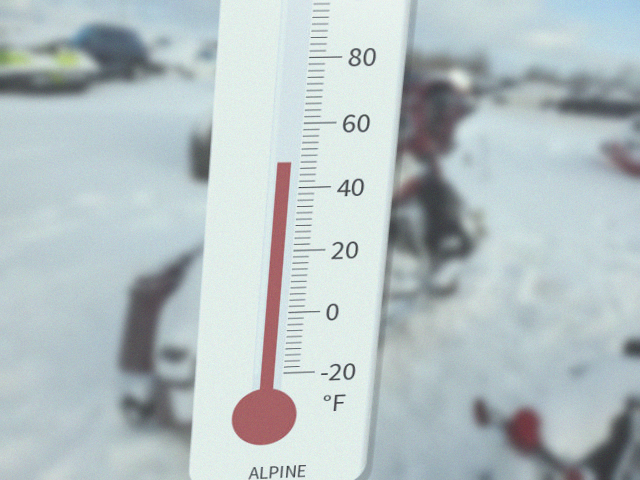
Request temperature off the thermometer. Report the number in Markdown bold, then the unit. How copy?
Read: **48** °F
